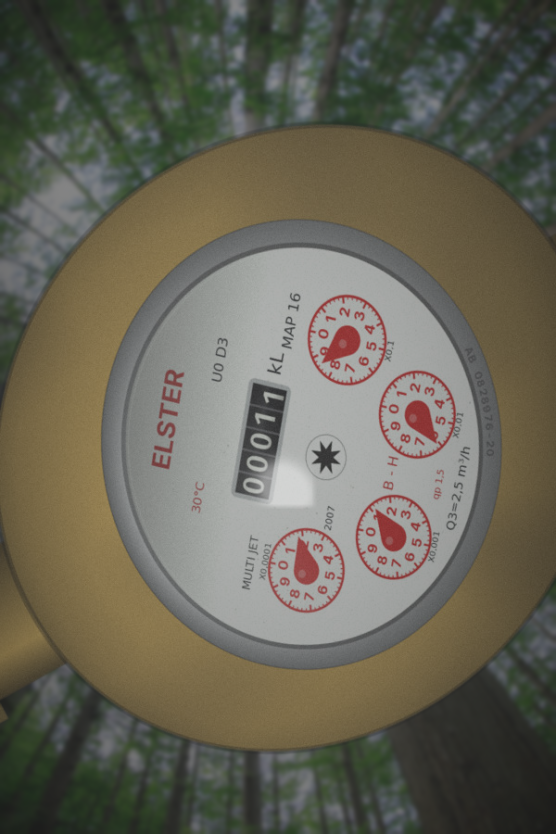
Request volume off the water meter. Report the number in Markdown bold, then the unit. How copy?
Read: **10.8611** kL
